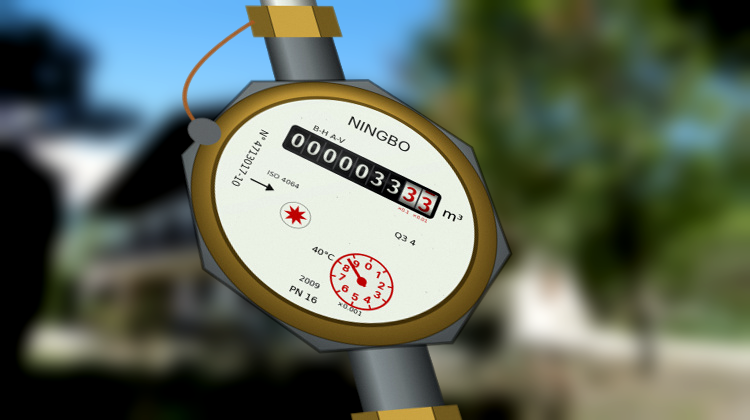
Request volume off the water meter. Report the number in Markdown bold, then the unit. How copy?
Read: **33.328** m³
